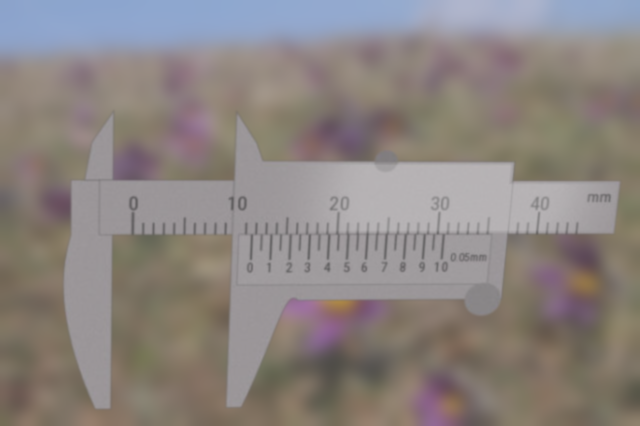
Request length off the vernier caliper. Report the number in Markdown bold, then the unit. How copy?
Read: **11.6** mm
